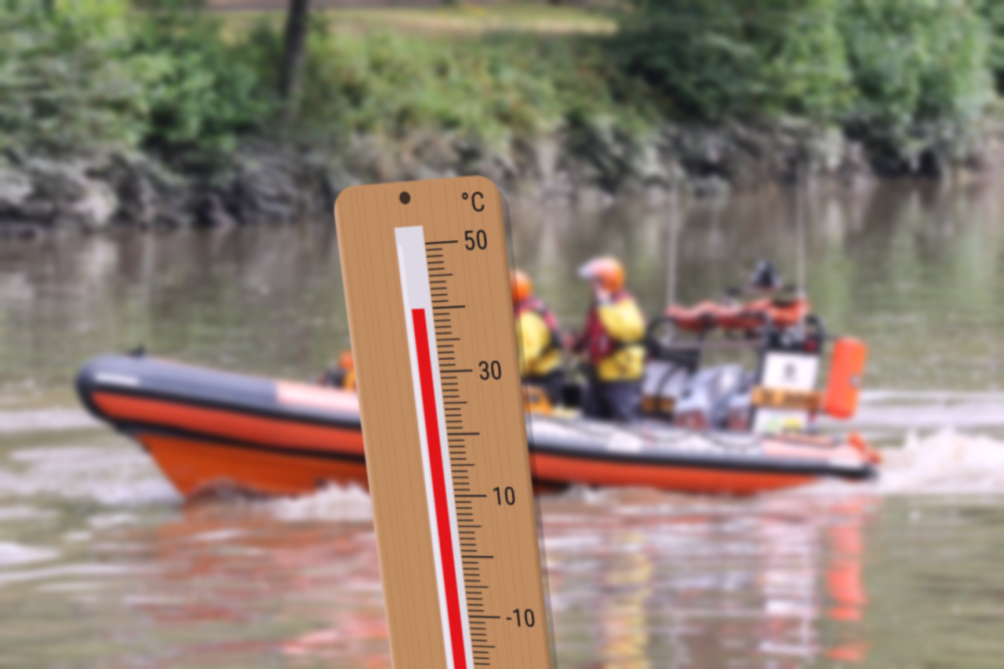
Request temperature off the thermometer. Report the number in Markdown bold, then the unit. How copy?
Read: **40** °C
